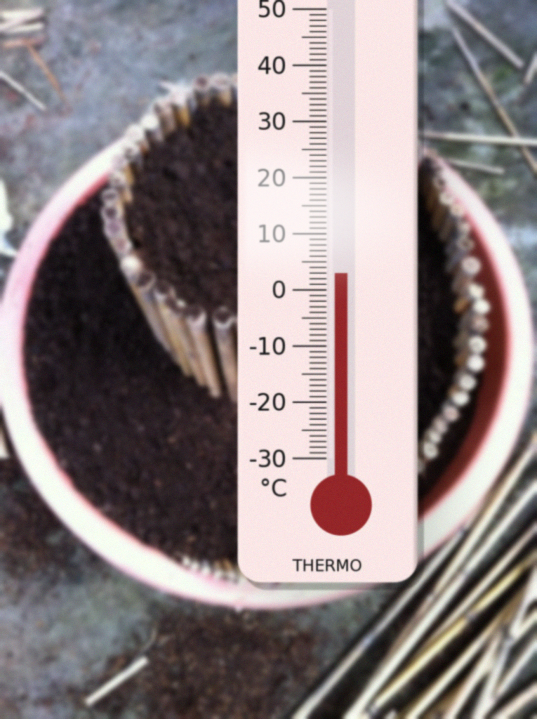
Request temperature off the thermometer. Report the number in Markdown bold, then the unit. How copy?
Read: **3** °C
